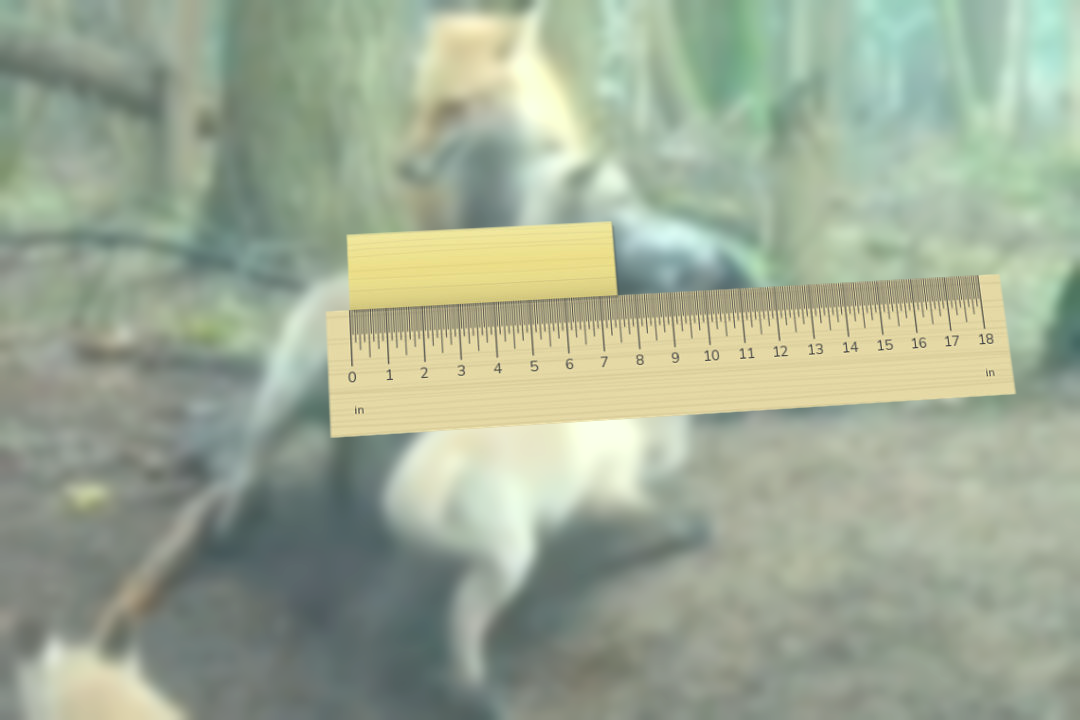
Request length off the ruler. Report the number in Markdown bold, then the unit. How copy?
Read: **7.5** in
